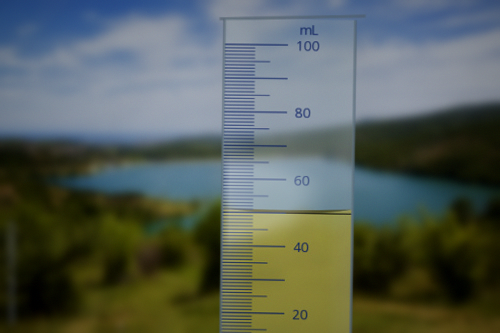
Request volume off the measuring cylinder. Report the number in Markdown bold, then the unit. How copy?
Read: **50** mL
